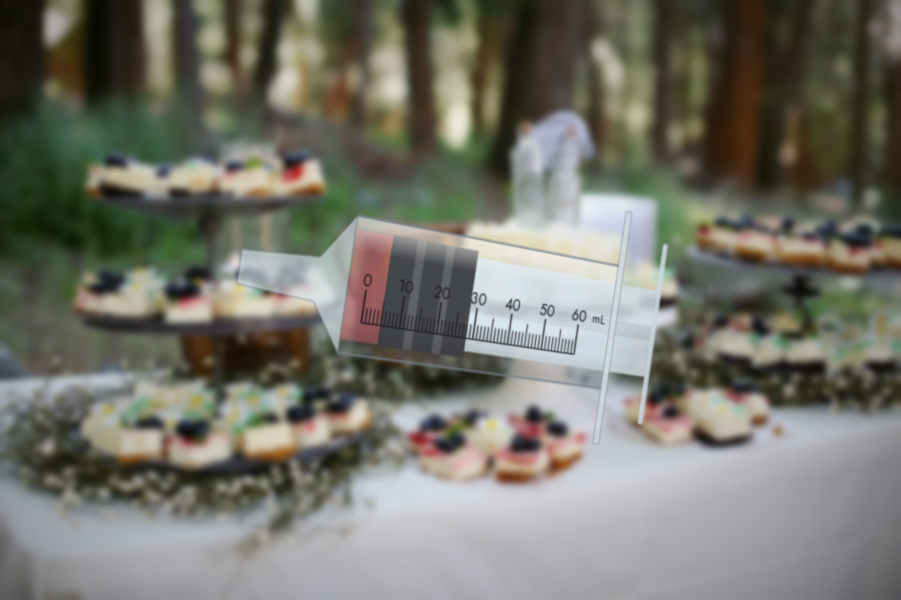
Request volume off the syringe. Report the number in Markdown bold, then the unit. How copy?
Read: **5** mL
